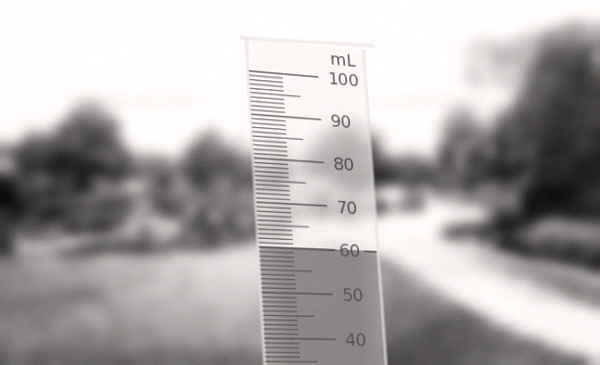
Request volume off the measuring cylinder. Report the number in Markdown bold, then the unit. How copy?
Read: **60** mL
